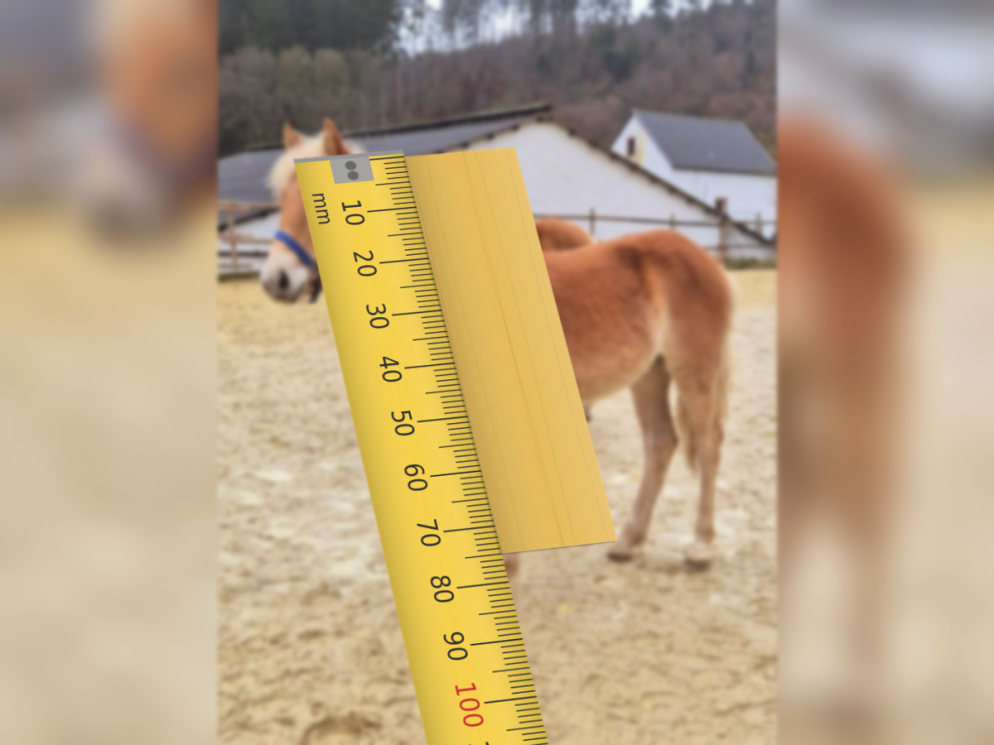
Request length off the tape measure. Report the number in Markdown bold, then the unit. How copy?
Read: **75** mm
